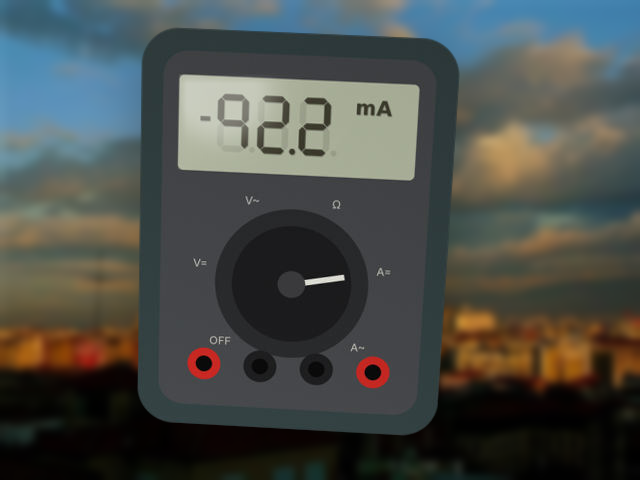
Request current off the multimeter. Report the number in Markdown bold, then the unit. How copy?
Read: **-92.2** mA
